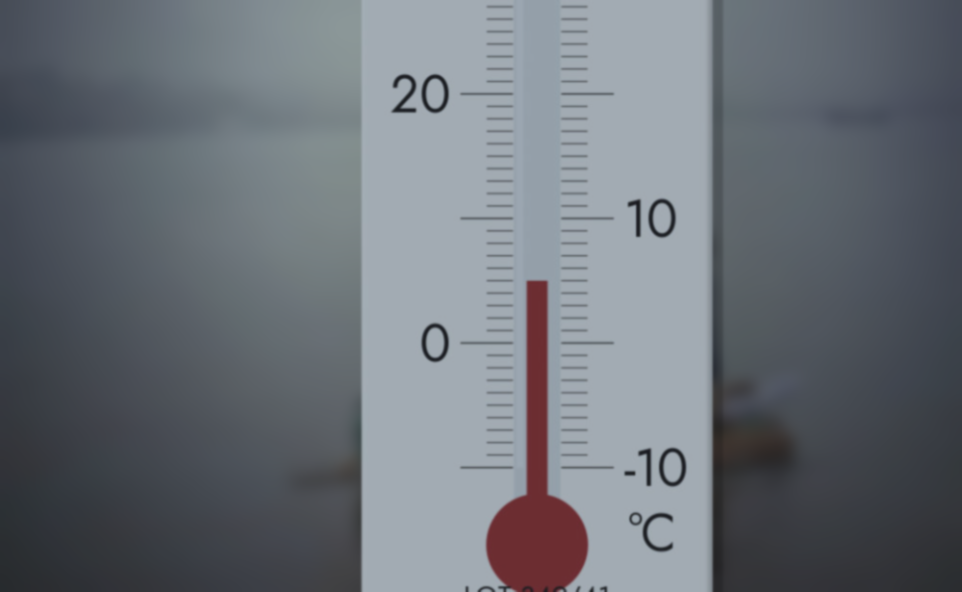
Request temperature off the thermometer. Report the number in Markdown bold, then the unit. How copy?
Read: **5** °C
